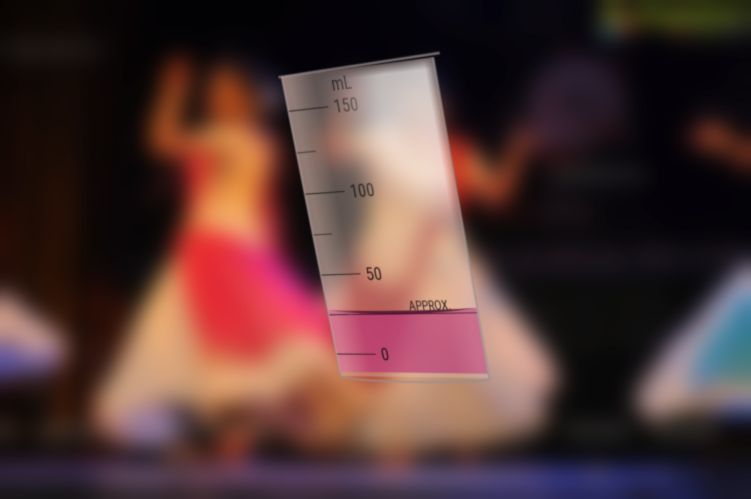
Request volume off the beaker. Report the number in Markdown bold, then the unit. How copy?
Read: **25** mL
